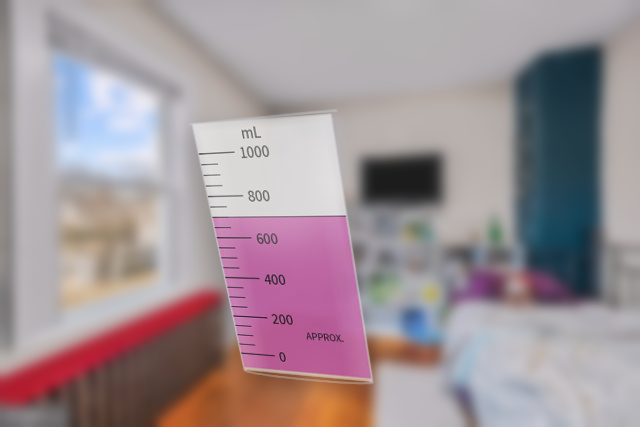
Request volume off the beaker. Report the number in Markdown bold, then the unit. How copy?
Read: **700** mL
